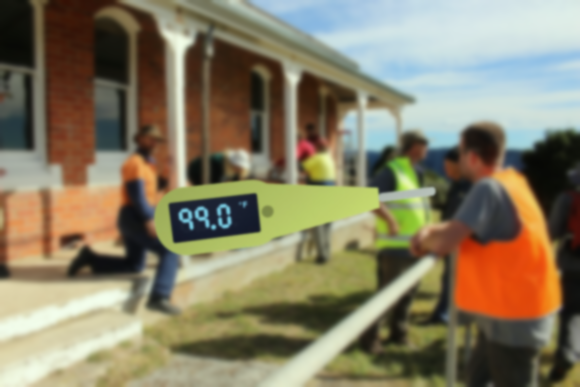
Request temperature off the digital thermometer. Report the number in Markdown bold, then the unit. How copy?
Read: **99.0** °F
